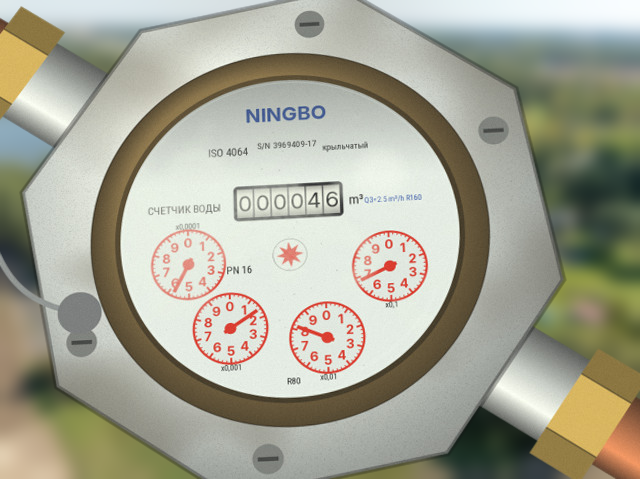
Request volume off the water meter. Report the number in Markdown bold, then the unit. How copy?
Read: **46.6815** m³
